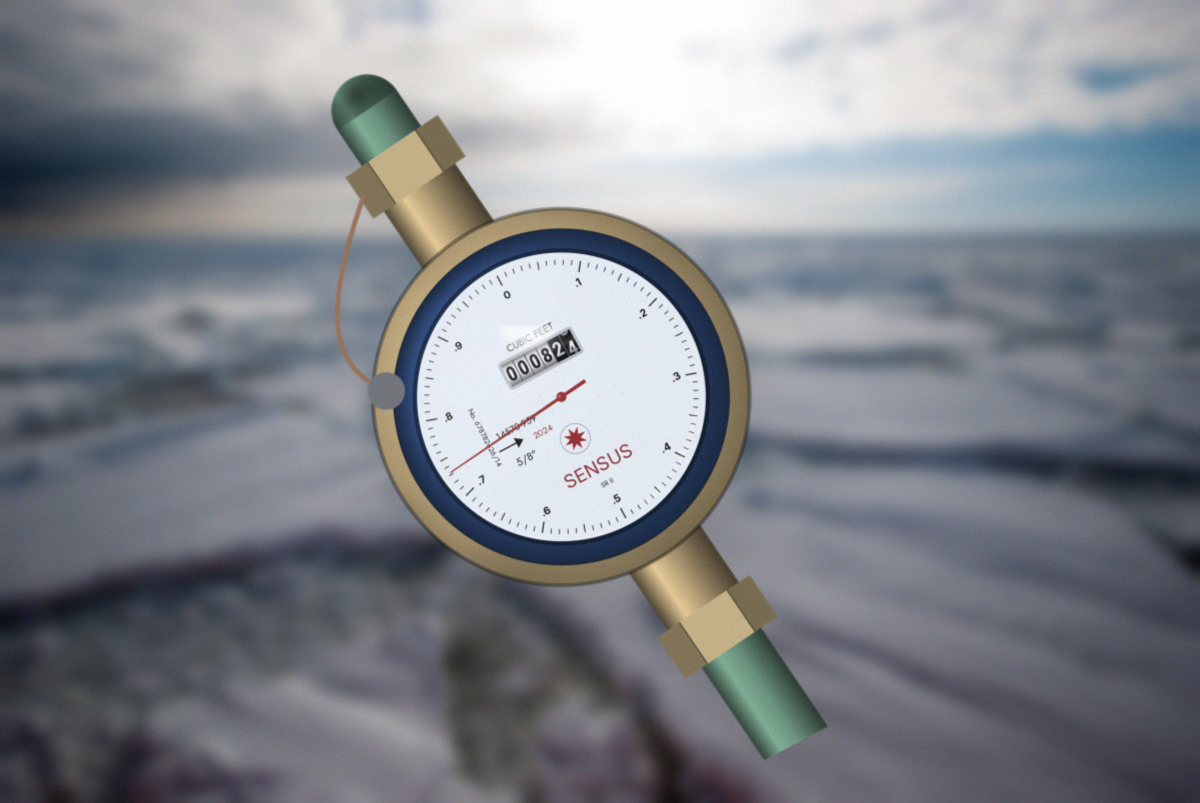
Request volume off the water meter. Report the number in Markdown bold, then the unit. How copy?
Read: **823.73** ft³
